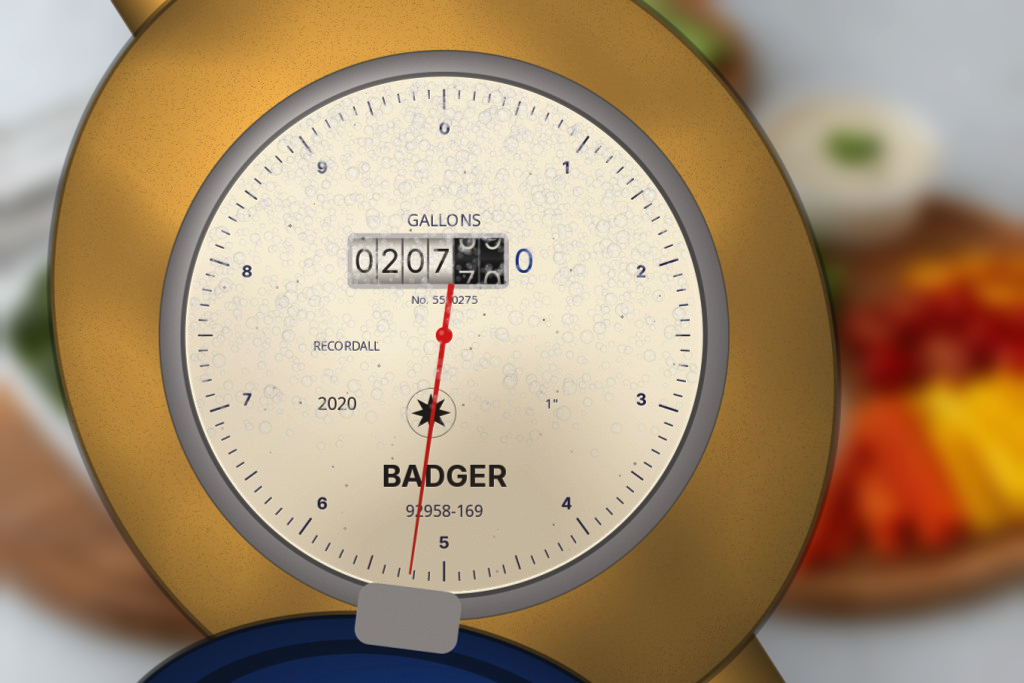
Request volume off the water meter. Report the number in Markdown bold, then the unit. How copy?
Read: **207695.2** gal
